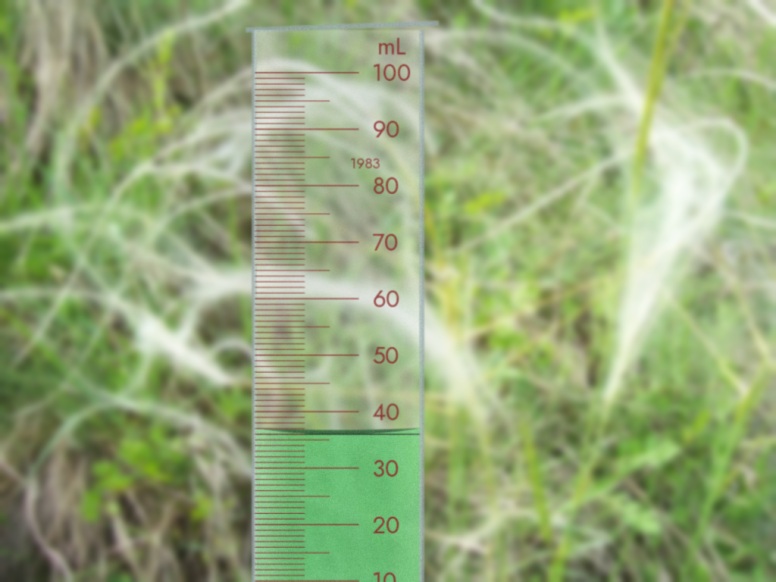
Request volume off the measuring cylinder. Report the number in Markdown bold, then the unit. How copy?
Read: **36** mL
